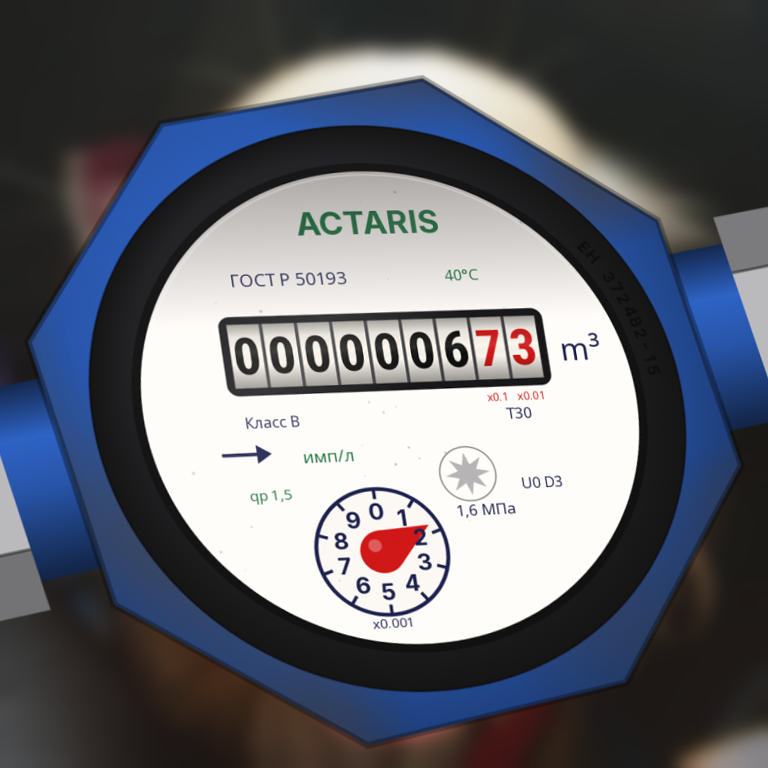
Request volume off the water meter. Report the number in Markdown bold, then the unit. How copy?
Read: **6.731** m³
